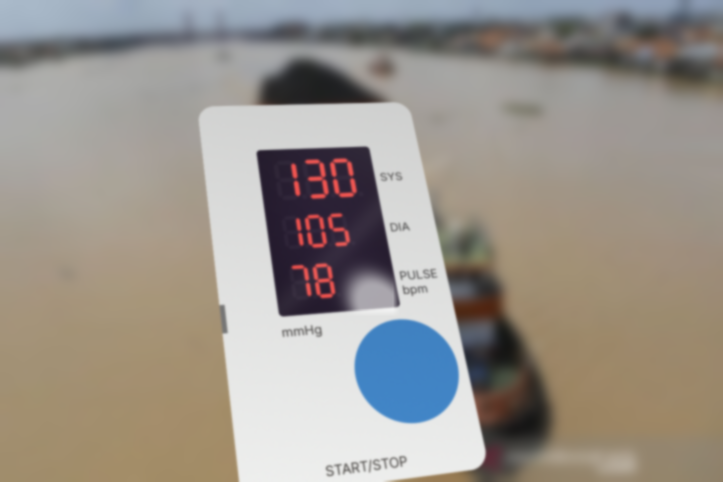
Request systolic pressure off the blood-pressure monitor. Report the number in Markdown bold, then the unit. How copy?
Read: **130** mmHg
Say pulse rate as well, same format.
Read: **78** bpm
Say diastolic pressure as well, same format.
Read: **105** mmHg
